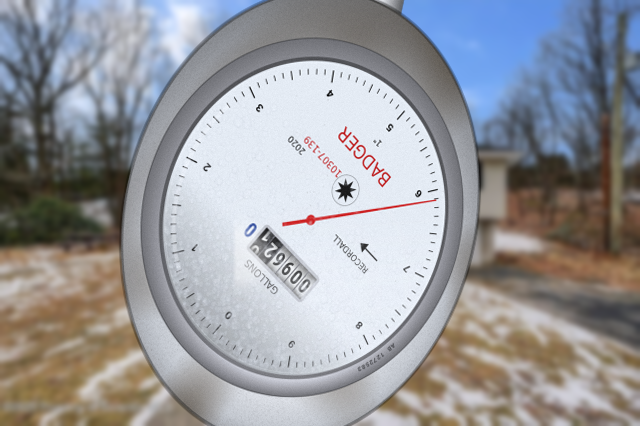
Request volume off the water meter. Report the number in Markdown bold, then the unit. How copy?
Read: **96206.1** gal
